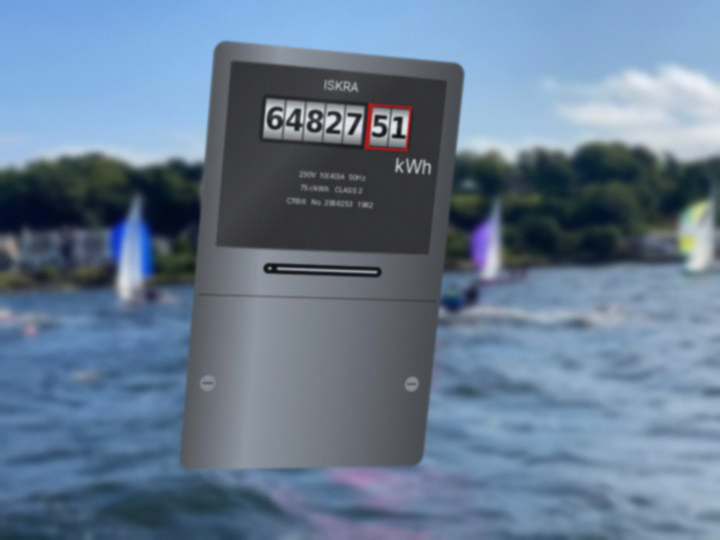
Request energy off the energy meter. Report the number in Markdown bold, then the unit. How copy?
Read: **64827.51** kWh
